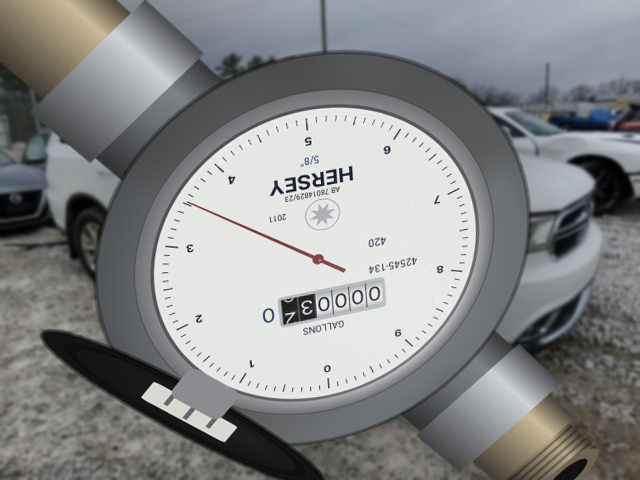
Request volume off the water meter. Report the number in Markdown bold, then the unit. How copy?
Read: **323.5** gal
